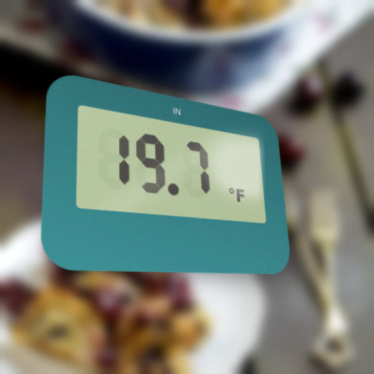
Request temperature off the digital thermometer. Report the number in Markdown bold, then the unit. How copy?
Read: **19.7** °F
